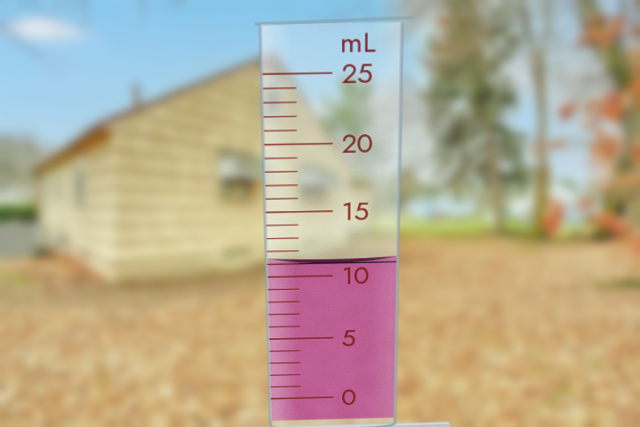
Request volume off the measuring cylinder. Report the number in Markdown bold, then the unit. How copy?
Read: **11** mL
